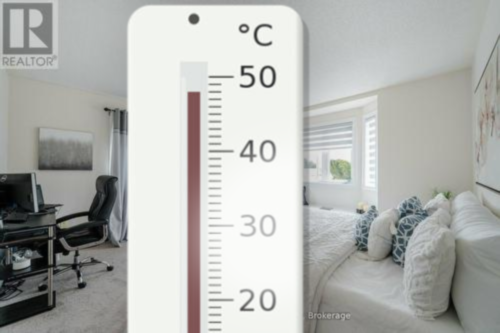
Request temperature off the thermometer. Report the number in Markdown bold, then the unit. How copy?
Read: **48** °C
